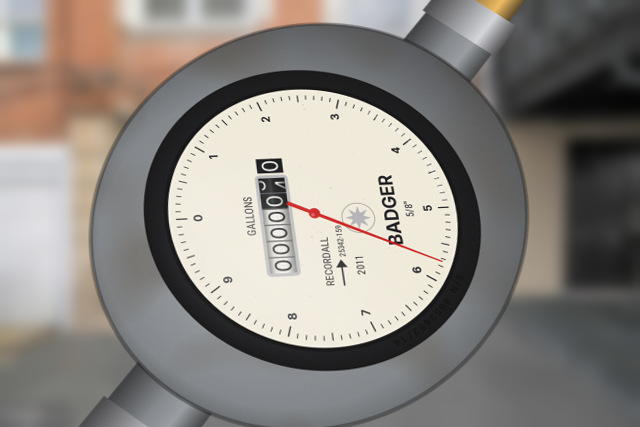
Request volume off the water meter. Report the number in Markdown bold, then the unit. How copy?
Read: **35.7** gal
